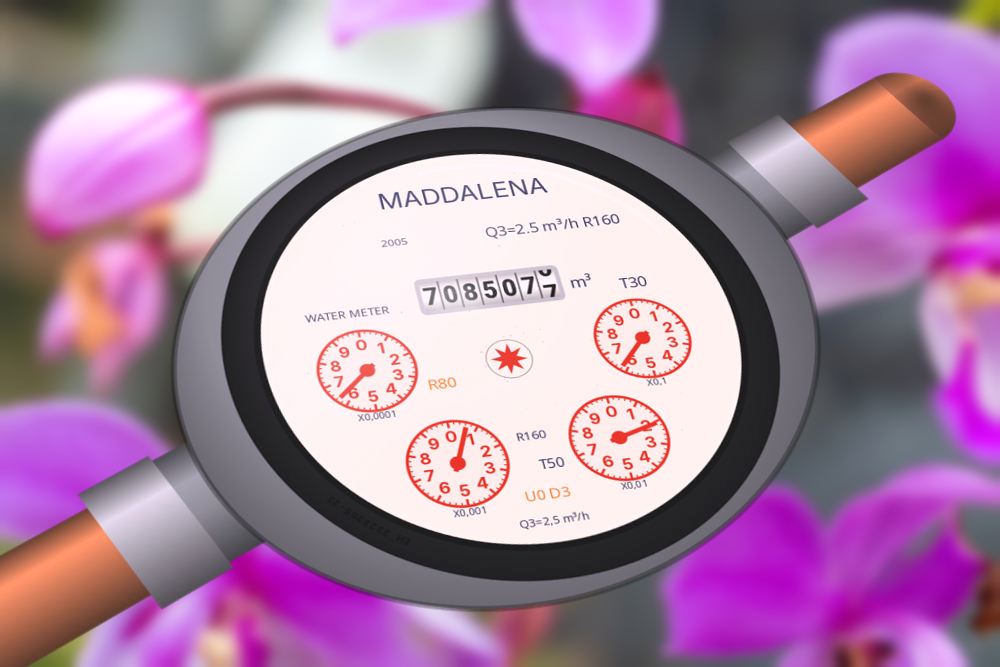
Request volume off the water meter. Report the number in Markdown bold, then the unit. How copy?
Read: **7085076.6206** m³
